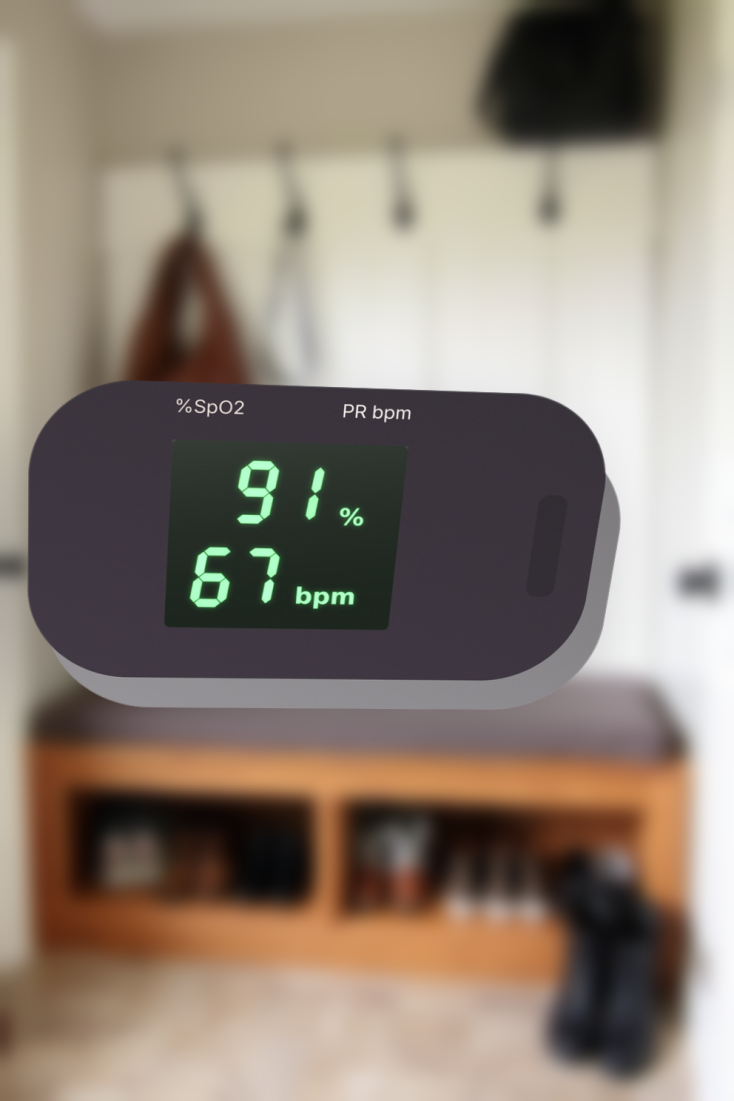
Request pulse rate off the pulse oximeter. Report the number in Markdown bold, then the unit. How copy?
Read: **67** bpm
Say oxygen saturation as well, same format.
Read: **91** %
